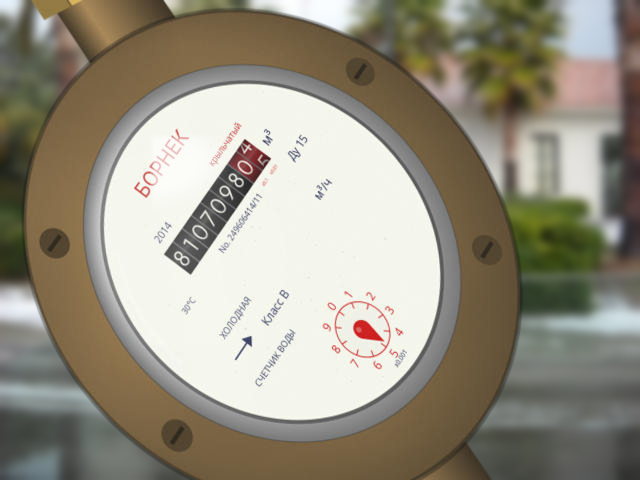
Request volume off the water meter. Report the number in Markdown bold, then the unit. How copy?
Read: **8107098.044** m³
